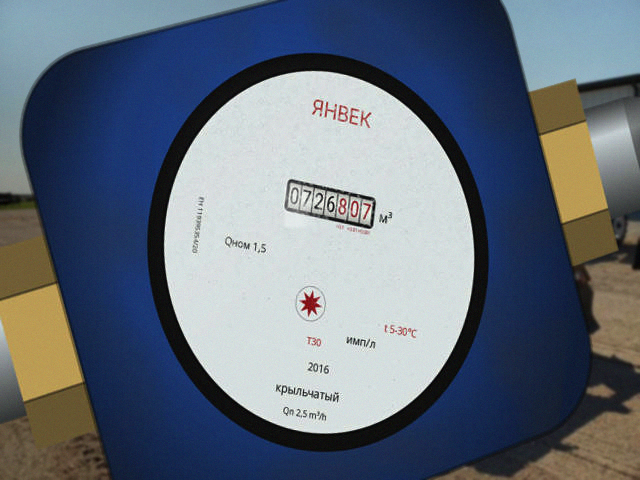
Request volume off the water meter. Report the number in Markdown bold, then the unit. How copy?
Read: **726.807** m³
